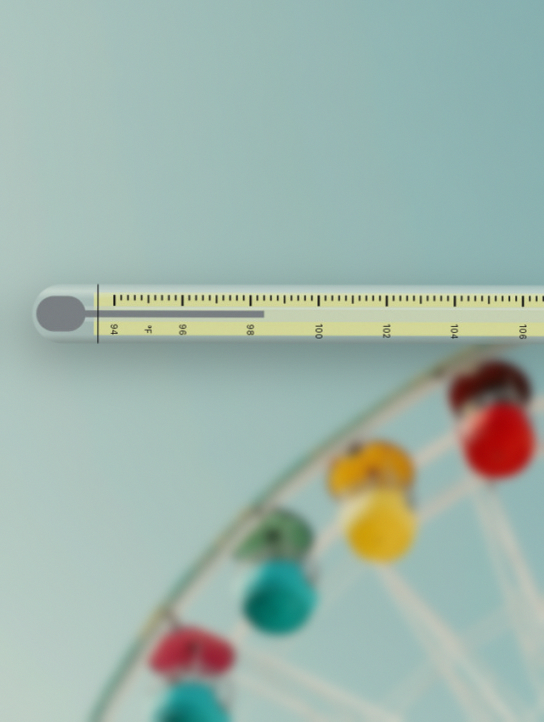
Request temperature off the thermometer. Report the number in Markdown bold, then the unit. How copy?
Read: **98.4** °F
